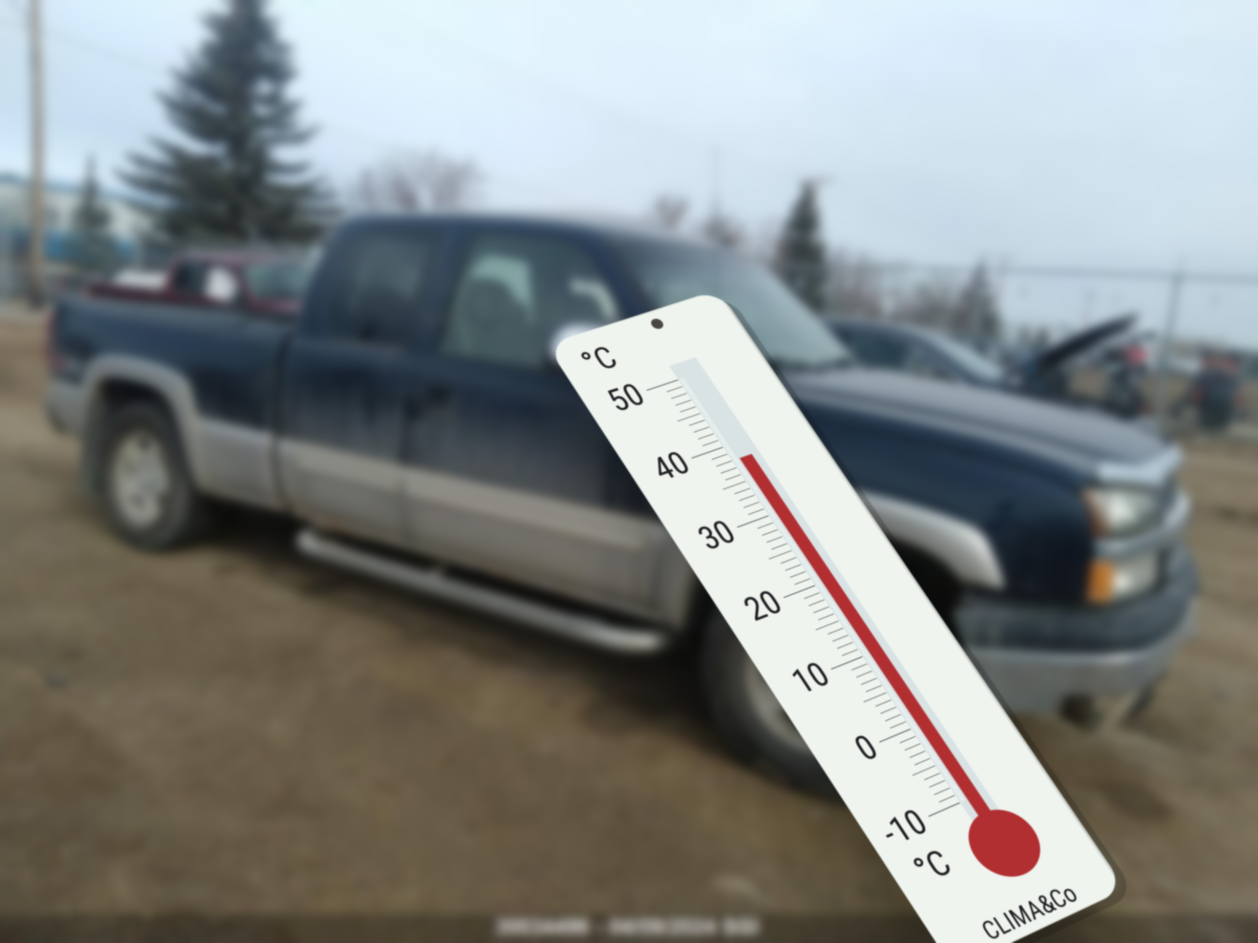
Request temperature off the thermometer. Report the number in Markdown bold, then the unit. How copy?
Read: **38** °C
